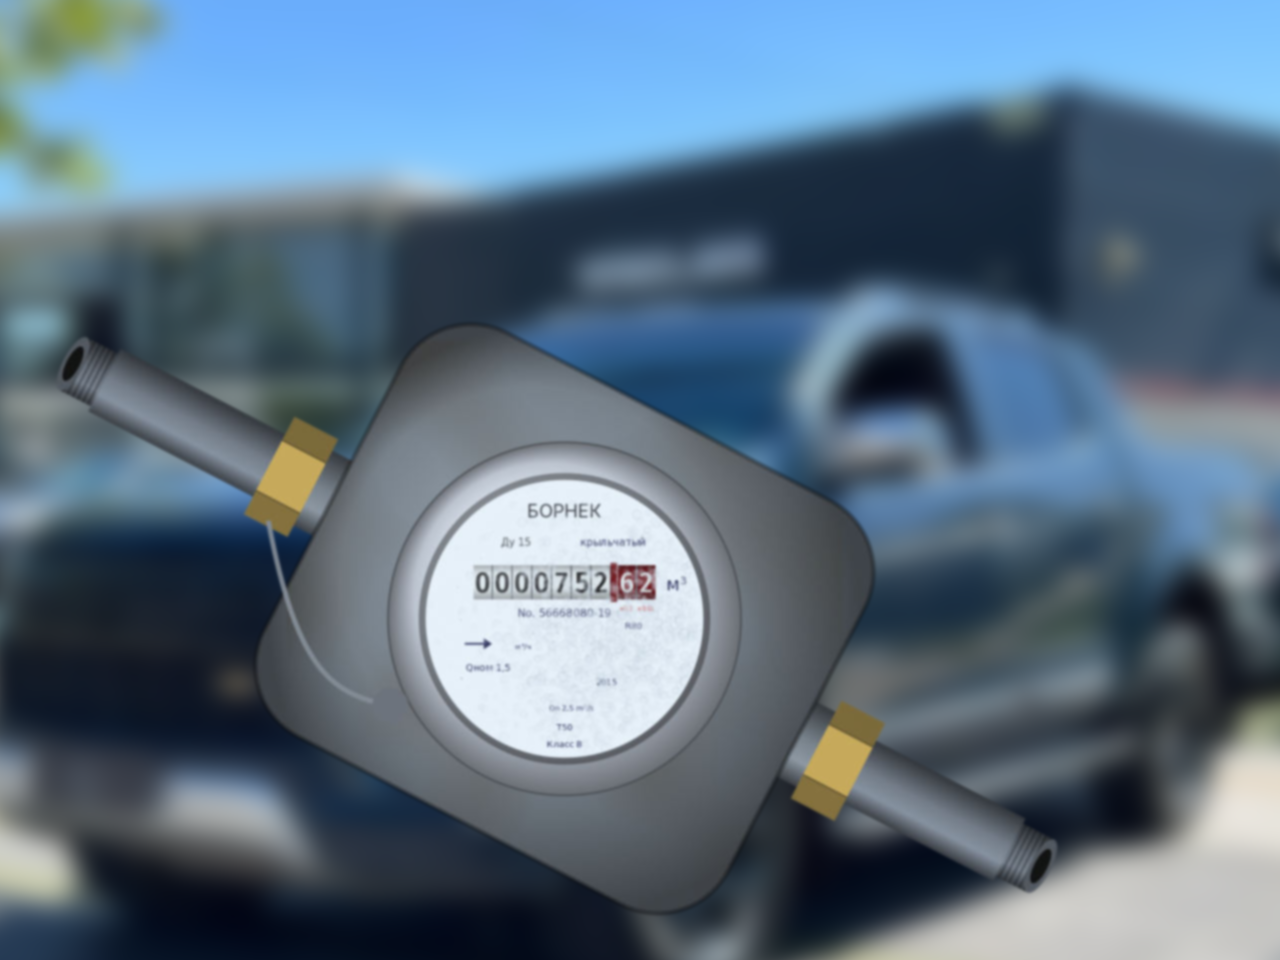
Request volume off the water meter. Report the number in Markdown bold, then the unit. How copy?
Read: **752.62** m³
